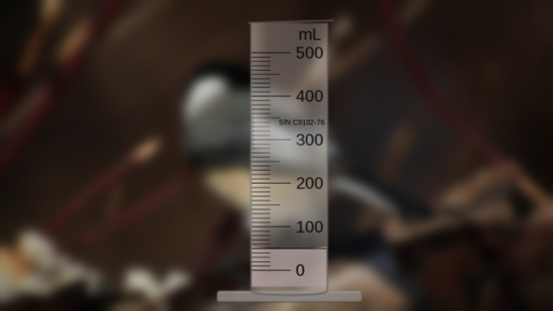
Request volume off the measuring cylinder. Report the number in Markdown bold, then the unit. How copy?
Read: **50** mL
